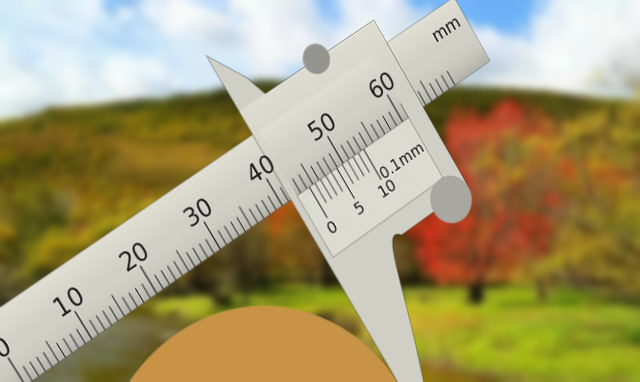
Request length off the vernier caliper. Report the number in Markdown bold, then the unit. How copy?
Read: **44.4** mm
